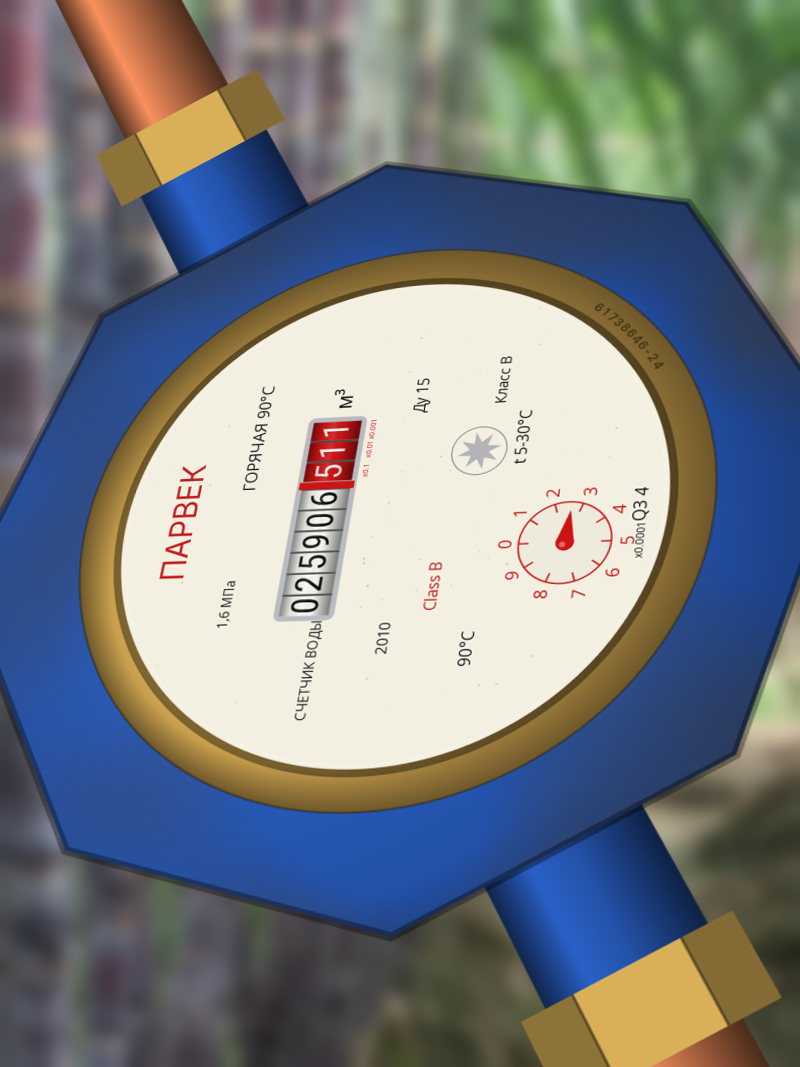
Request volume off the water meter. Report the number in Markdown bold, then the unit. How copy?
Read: **25906.5112** m³
